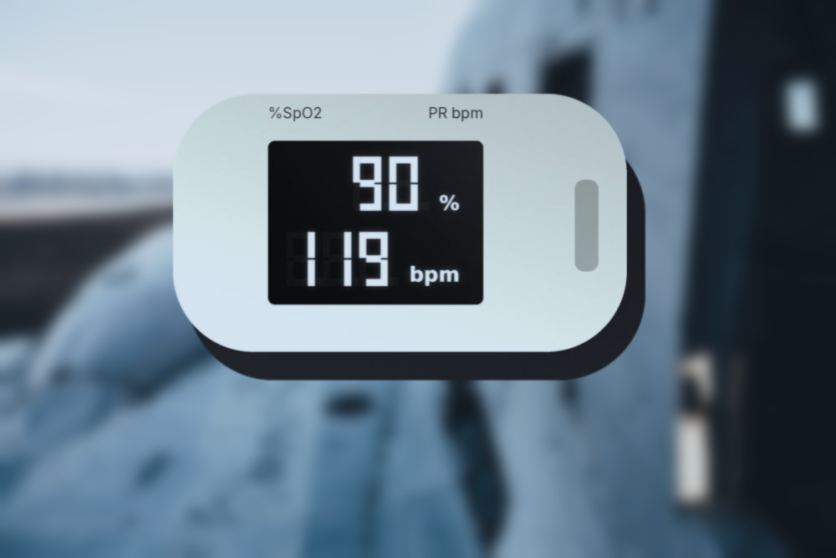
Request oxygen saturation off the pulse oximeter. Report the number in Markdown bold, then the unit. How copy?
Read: **90** %
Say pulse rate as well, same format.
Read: **119** bpm
